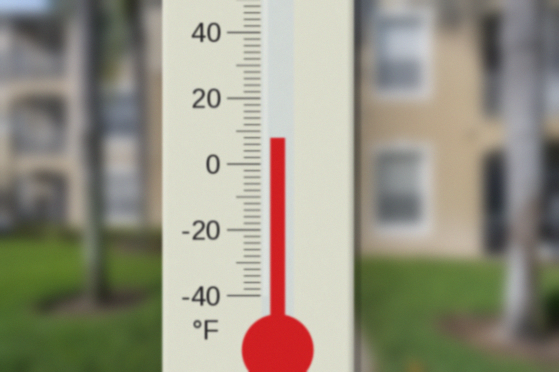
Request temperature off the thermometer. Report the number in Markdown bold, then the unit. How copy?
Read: **8** °F
